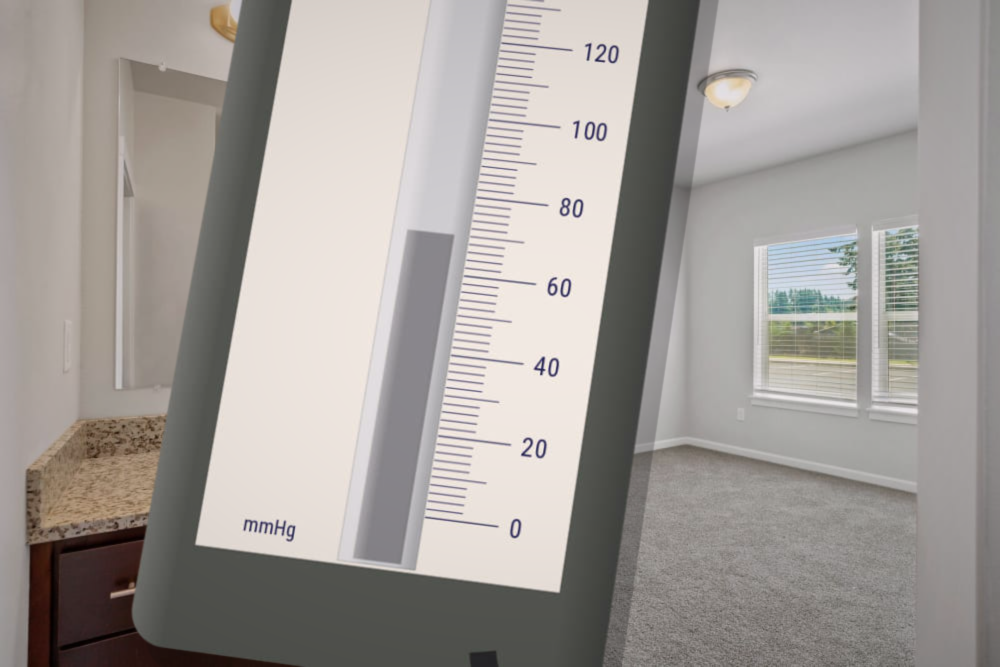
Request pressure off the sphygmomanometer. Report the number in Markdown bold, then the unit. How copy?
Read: **70** mmHg
